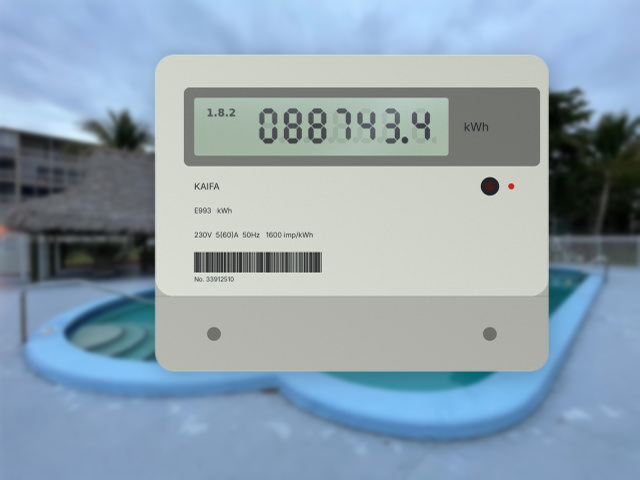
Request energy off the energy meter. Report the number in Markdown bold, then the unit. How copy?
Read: **88743.4** kWh
